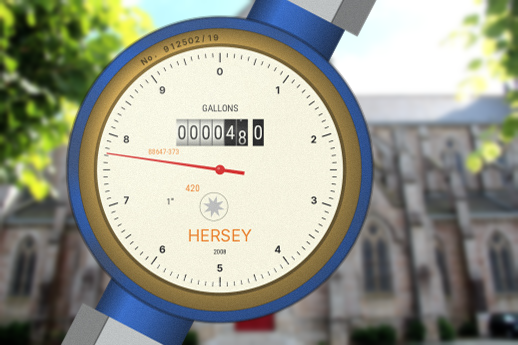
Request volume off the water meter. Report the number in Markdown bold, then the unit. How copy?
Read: **477.7** gal
